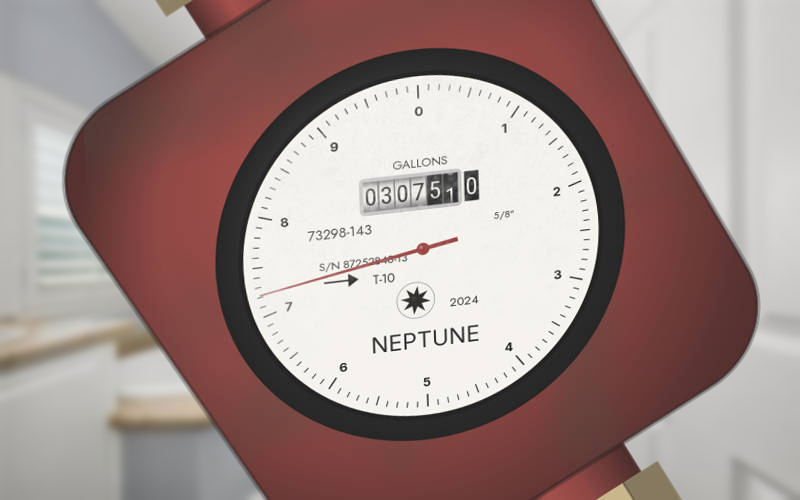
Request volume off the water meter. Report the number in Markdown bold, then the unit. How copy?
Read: **307507.2** gal
